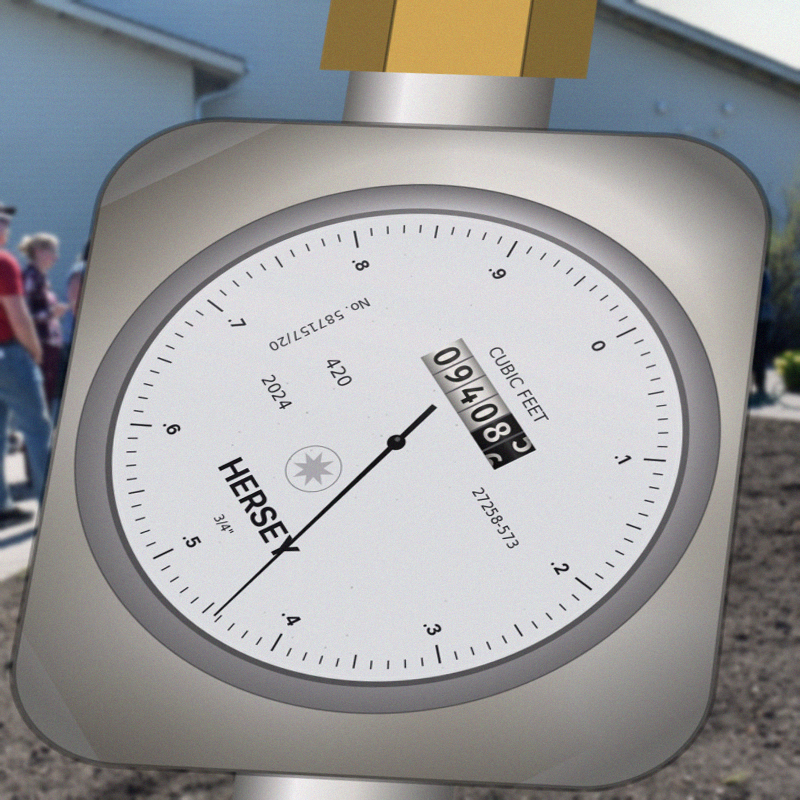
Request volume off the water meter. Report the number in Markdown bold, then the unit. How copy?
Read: **94085.44** ft³
